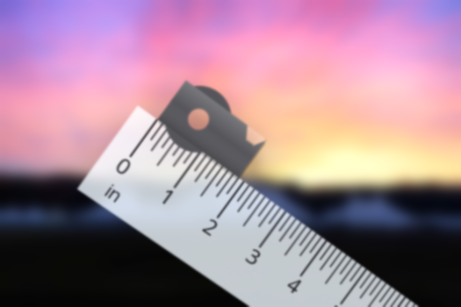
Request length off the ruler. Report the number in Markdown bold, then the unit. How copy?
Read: **1.875** in
